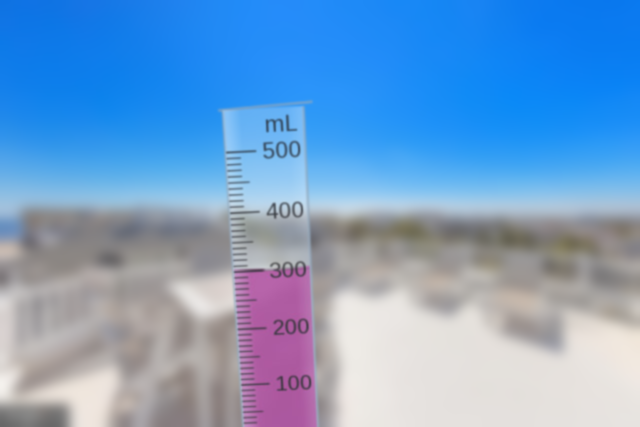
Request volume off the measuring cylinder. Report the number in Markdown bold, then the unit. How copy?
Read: **300** mL
